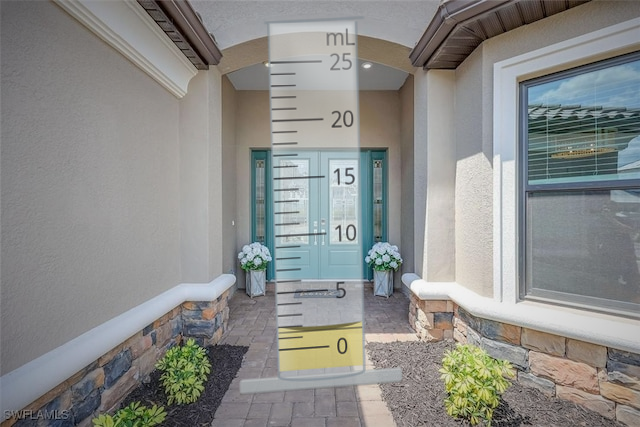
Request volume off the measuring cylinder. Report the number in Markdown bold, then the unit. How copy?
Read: **1.5** mL
